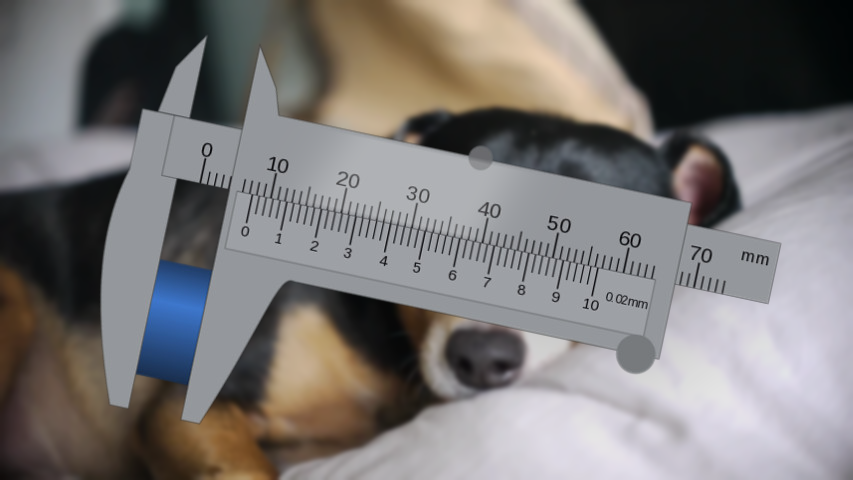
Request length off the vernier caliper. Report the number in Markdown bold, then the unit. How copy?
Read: **7.4** mm
